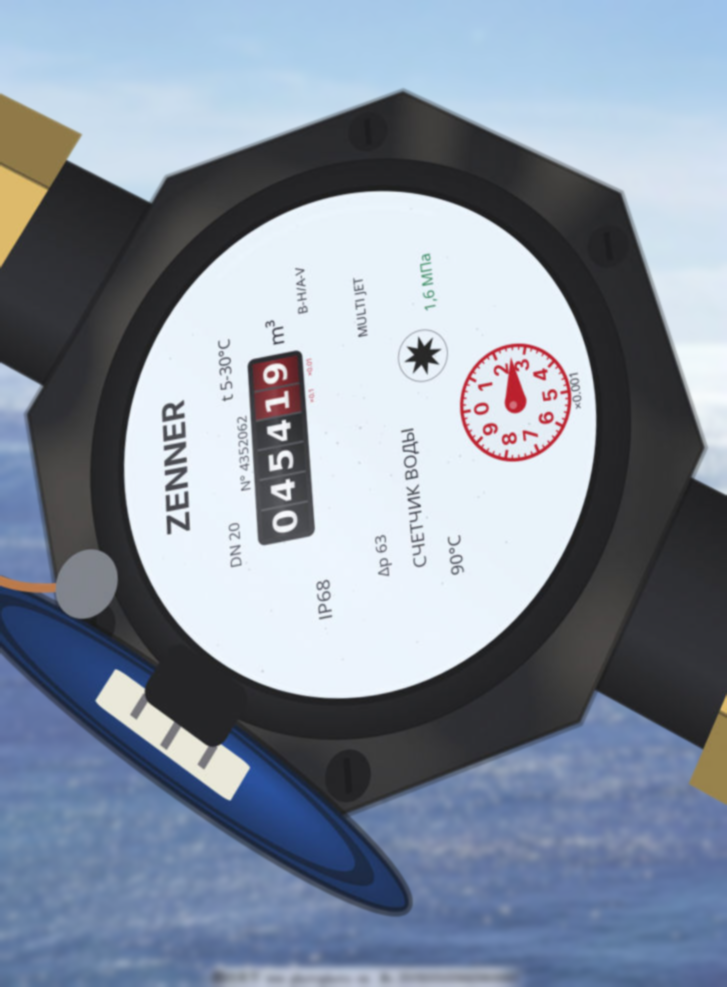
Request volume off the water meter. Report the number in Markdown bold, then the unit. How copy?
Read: **454.192** m³
